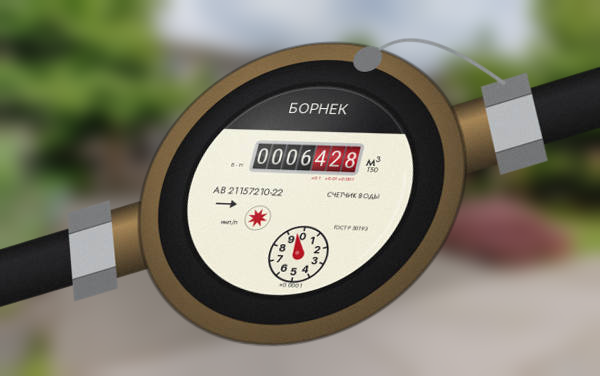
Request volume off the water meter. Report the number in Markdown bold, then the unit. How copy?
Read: **6.4279** m³
